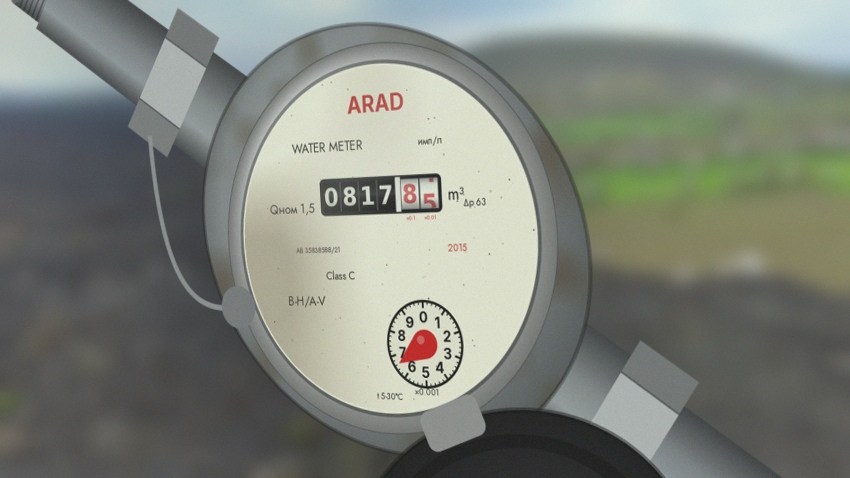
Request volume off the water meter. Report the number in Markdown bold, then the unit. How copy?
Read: **817.846** m³
